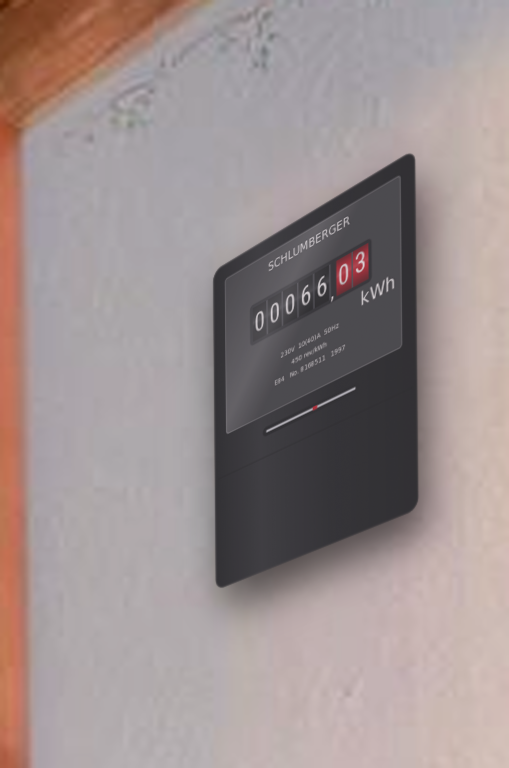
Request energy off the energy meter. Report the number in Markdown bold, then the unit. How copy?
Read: **66.03** kWh
